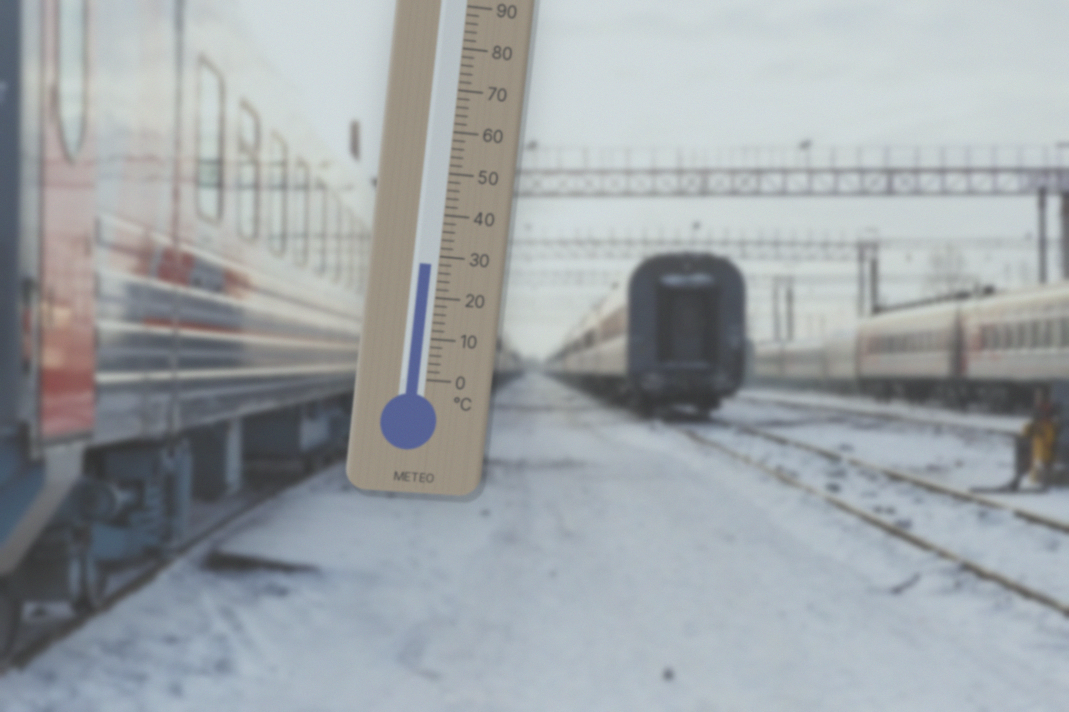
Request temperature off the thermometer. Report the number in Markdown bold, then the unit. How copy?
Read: **28** °C
